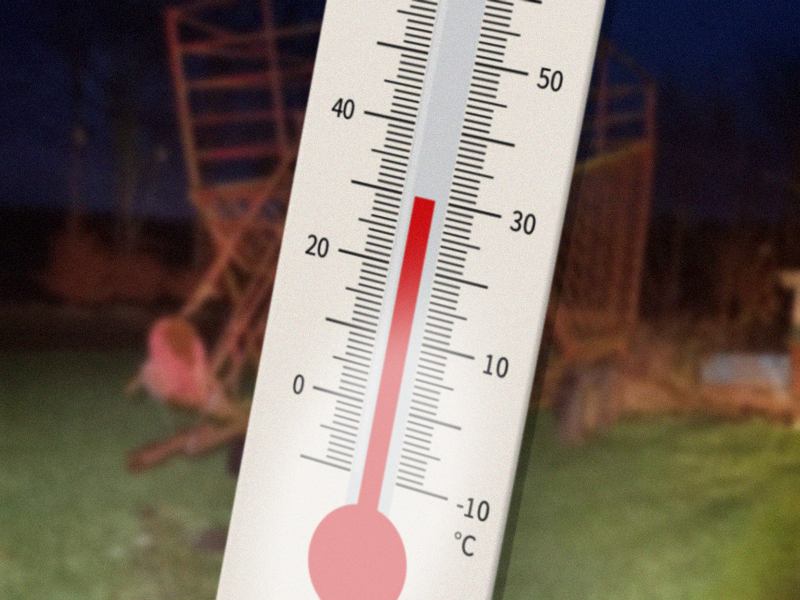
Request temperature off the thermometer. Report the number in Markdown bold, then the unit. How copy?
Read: **30** °C
